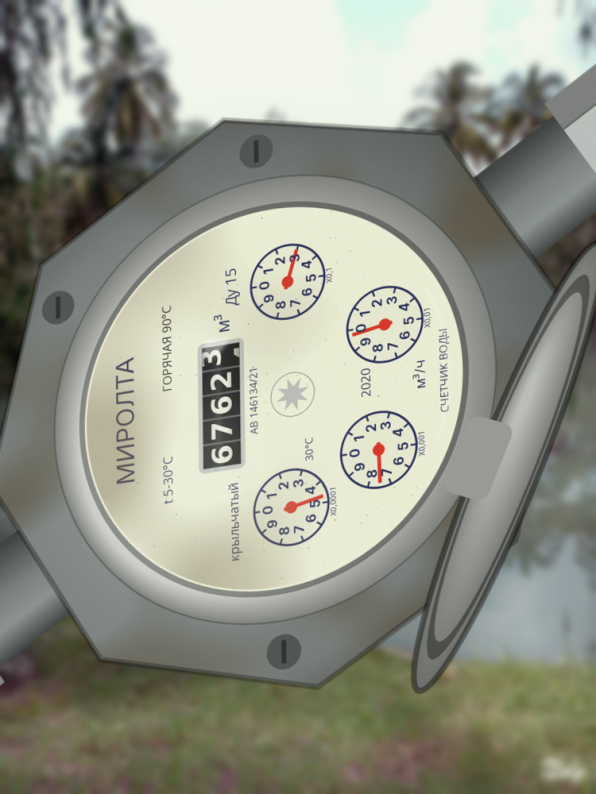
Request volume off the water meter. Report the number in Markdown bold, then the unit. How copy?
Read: **67623.2974** m³
